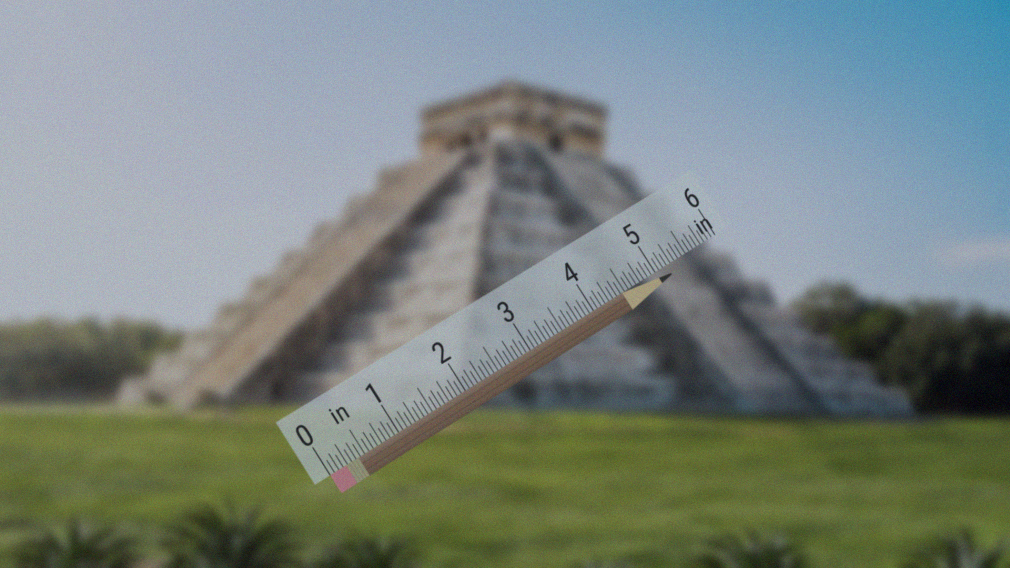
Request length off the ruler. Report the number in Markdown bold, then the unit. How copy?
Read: **5.1875** in
